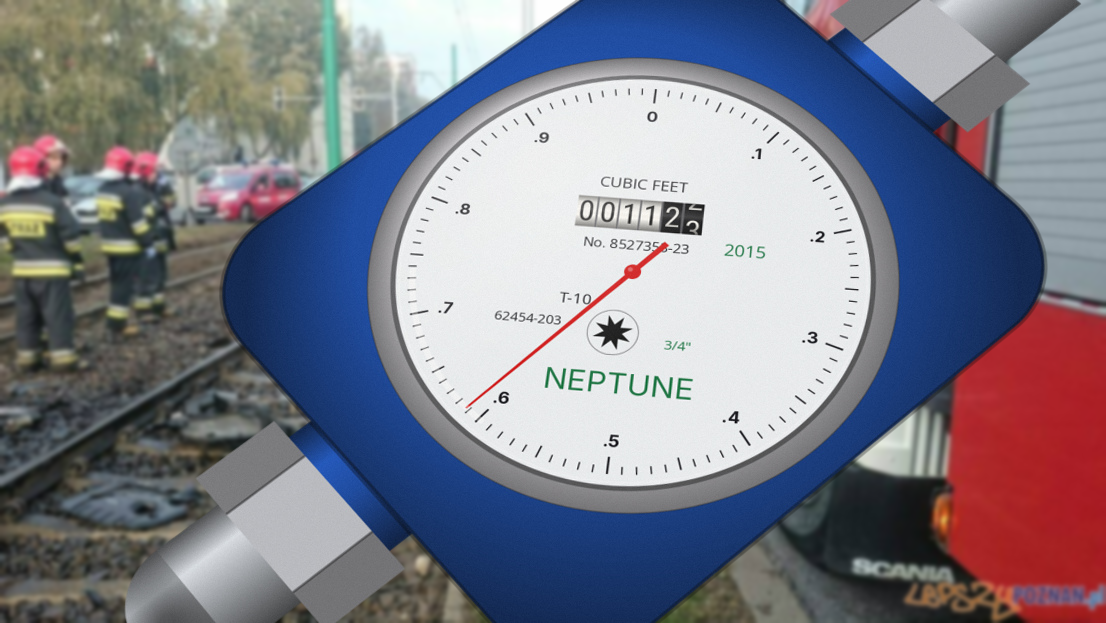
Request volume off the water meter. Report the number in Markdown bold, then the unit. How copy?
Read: **1122.61** ft³
